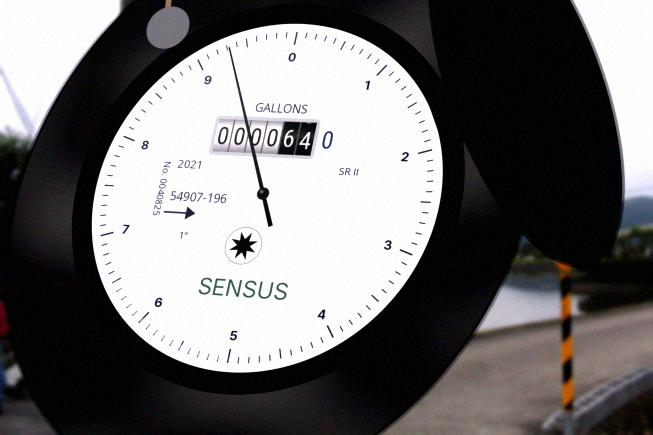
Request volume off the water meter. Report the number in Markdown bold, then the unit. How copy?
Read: **639.3** gal
